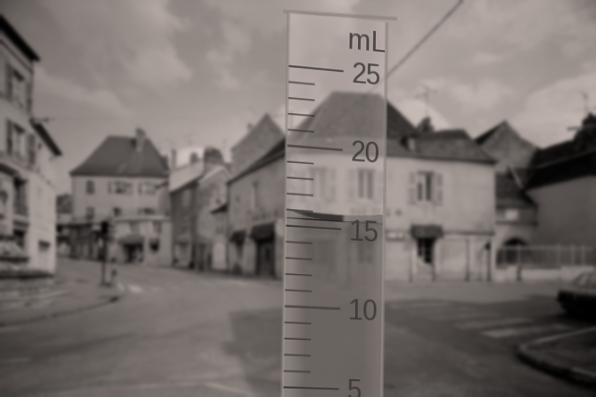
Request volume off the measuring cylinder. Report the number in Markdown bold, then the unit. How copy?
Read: **15.5** mL
